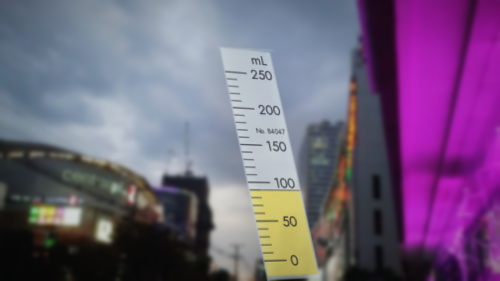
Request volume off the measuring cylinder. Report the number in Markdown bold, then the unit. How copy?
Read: **90** mL
